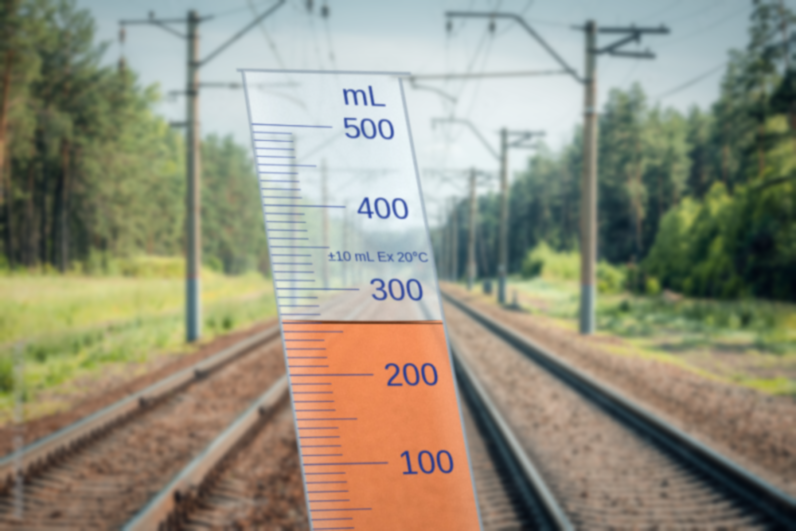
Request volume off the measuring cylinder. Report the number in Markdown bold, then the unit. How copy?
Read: **260** mL
